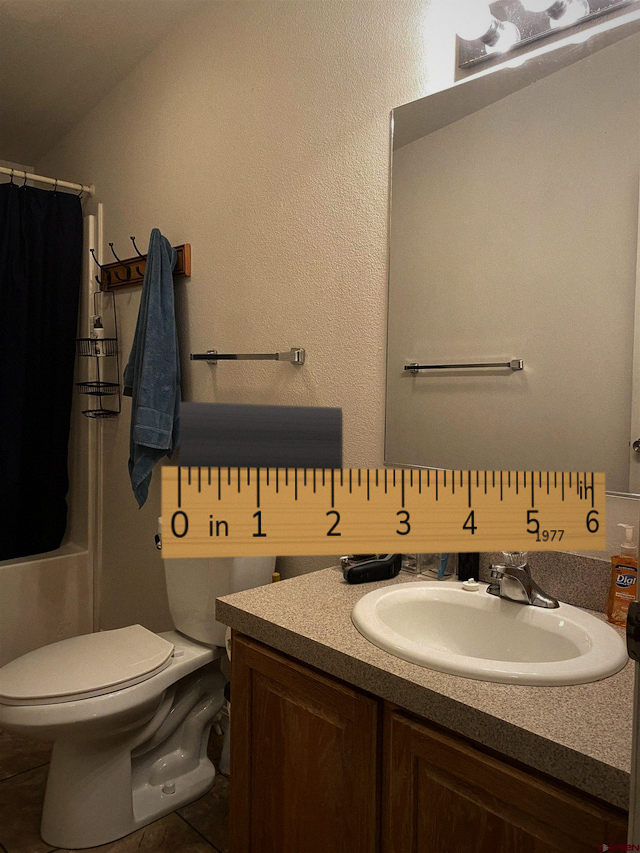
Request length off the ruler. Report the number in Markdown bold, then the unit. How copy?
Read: **2.125** in
